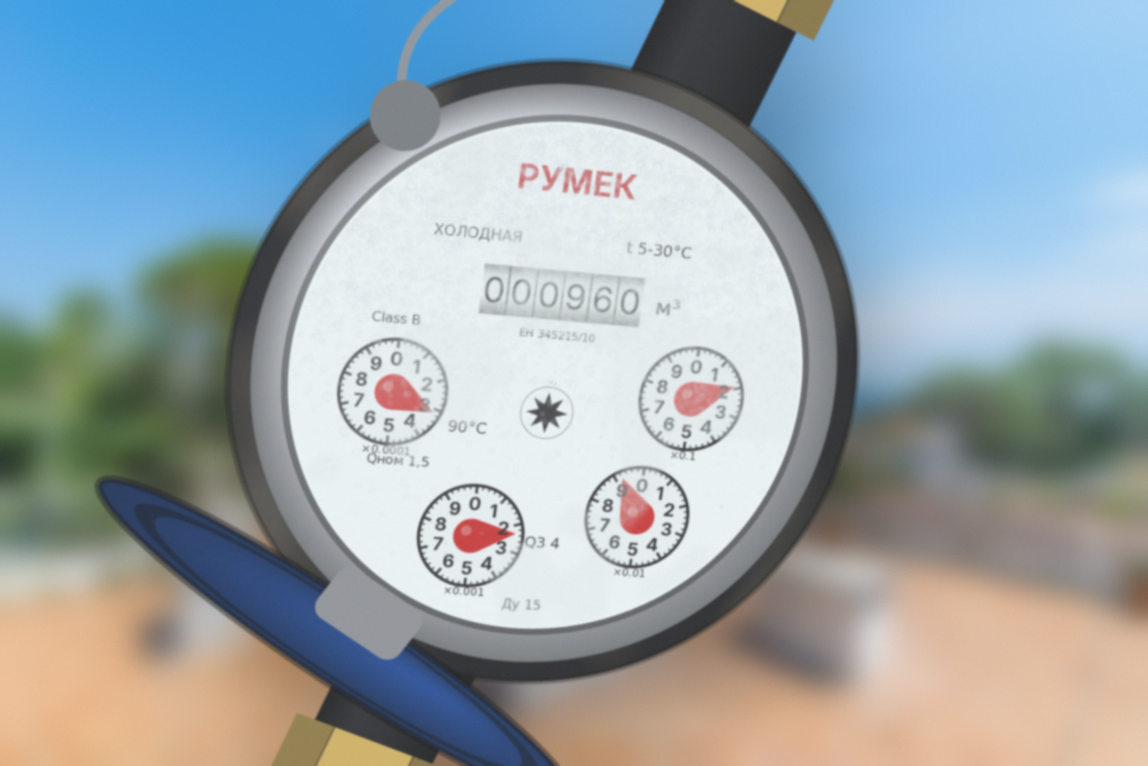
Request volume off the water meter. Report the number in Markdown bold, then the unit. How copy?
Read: **960.1923** m³
